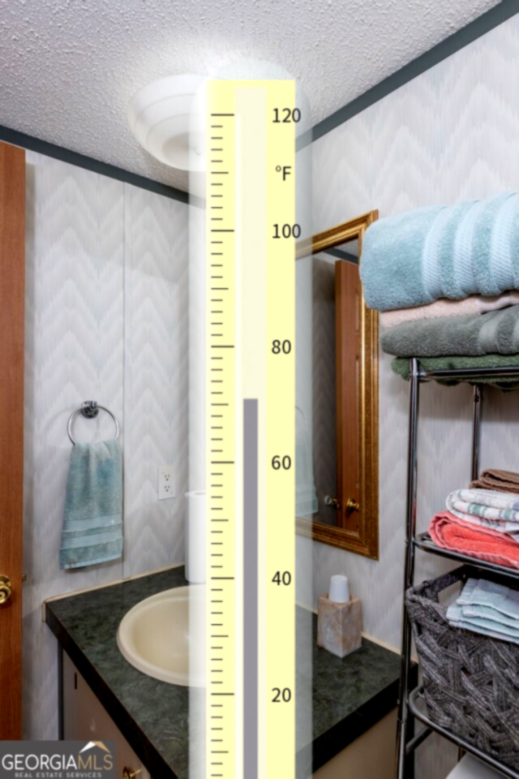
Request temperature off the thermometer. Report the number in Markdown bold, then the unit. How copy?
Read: **71** °F
